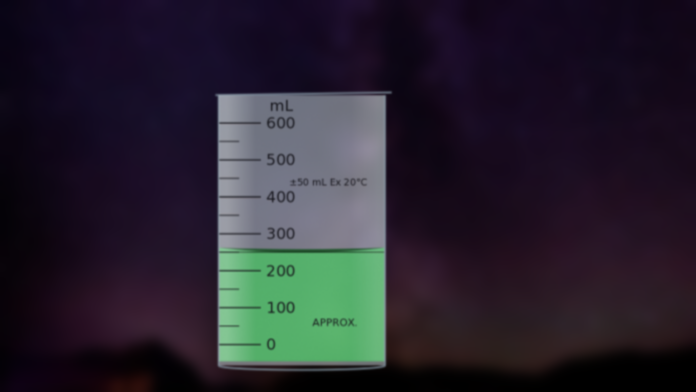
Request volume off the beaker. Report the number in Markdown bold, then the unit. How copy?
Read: **250** mL
